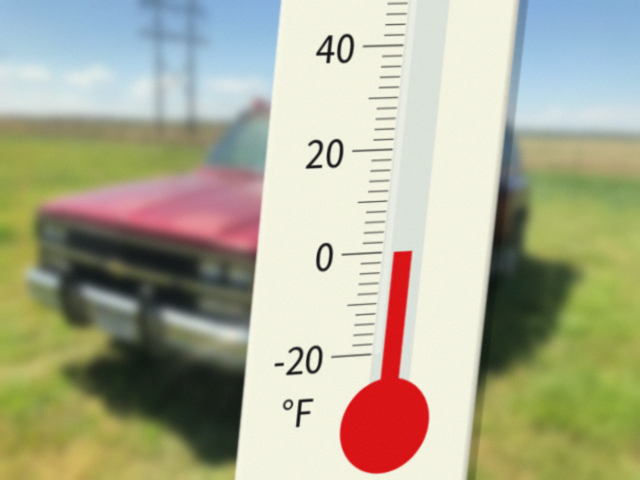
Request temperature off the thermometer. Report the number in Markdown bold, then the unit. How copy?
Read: **0** °F
